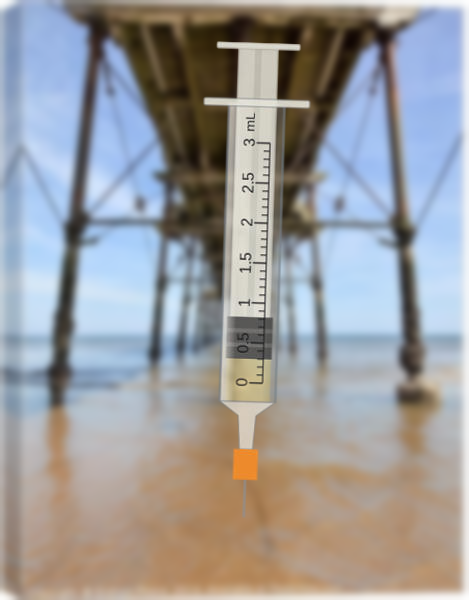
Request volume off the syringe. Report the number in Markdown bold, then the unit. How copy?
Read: **0.3** mL
